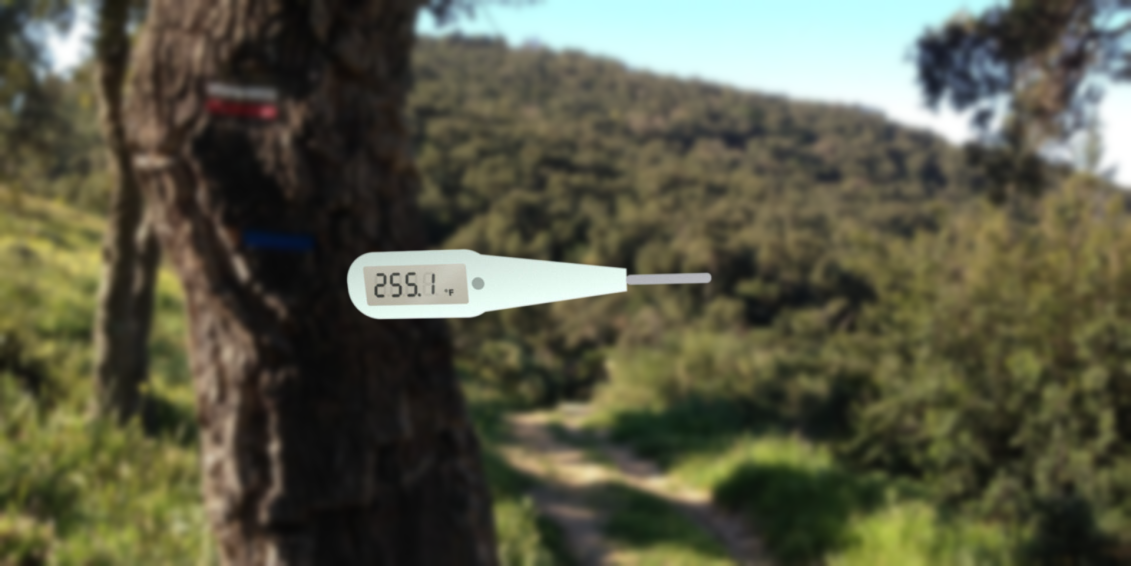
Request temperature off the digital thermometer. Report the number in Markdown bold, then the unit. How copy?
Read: **255.1** °F
